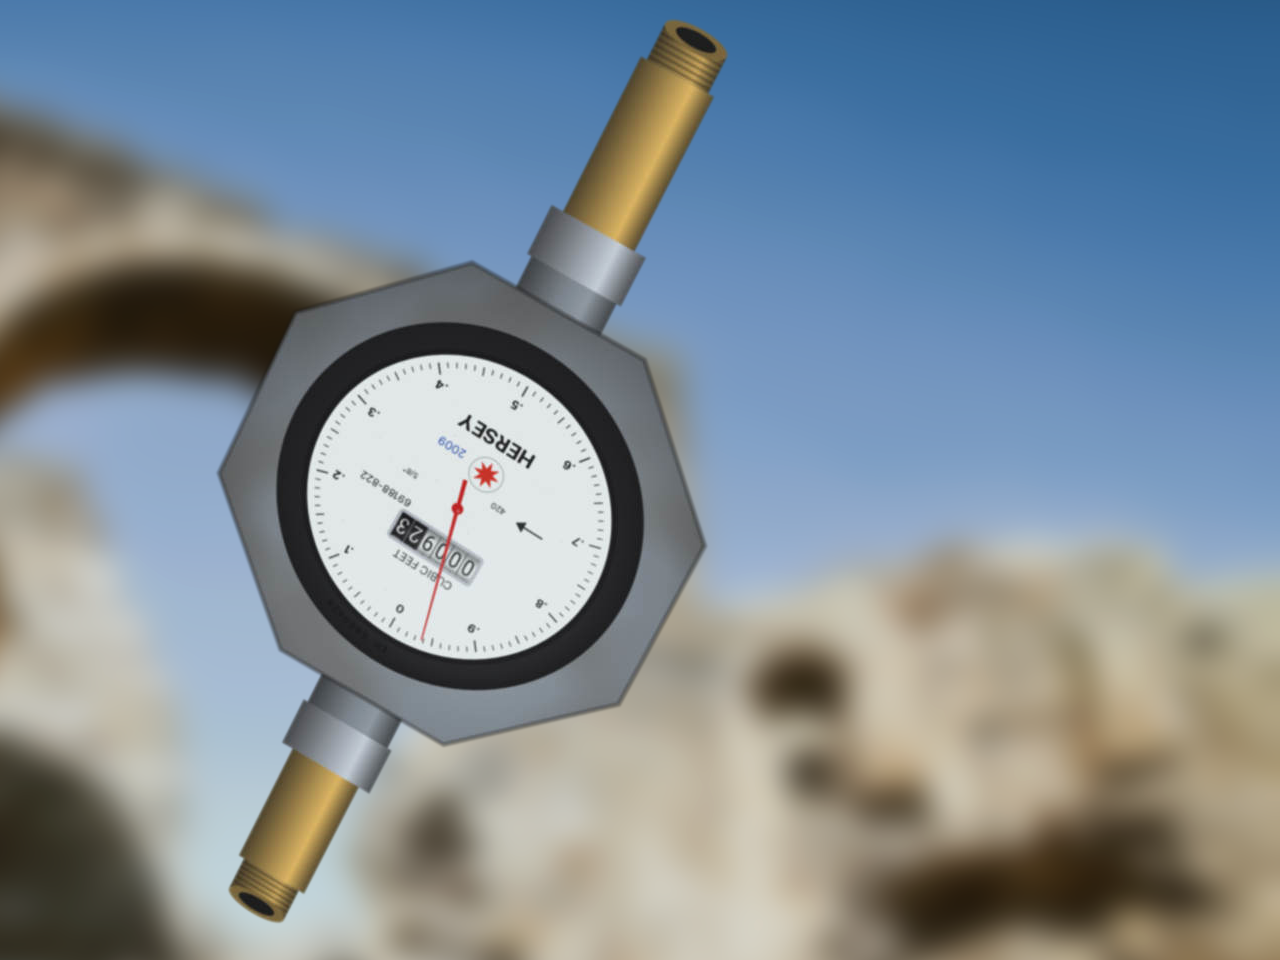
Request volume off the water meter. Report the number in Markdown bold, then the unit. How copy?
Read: **922.96** ft³
